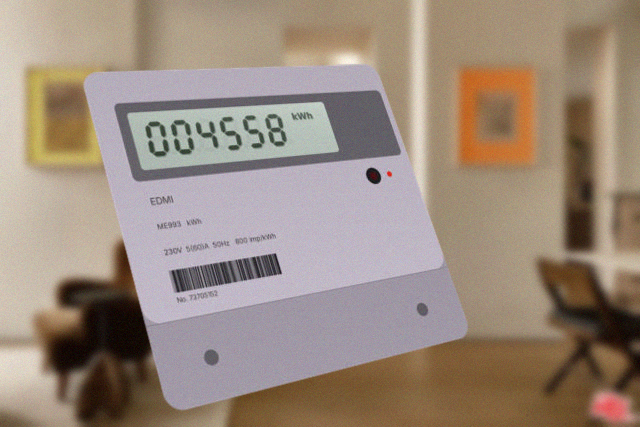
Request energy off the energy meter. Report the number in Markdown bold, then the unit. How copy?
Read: **4558** kWh
